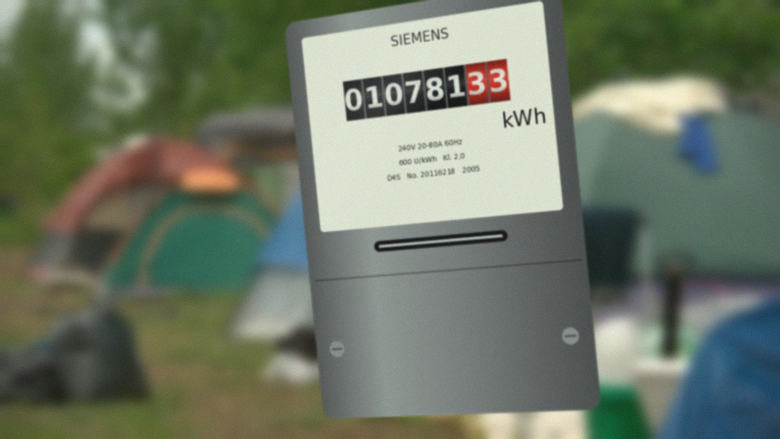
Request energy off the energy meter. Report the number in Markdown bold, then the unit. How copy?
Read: **10781.33** kWh
